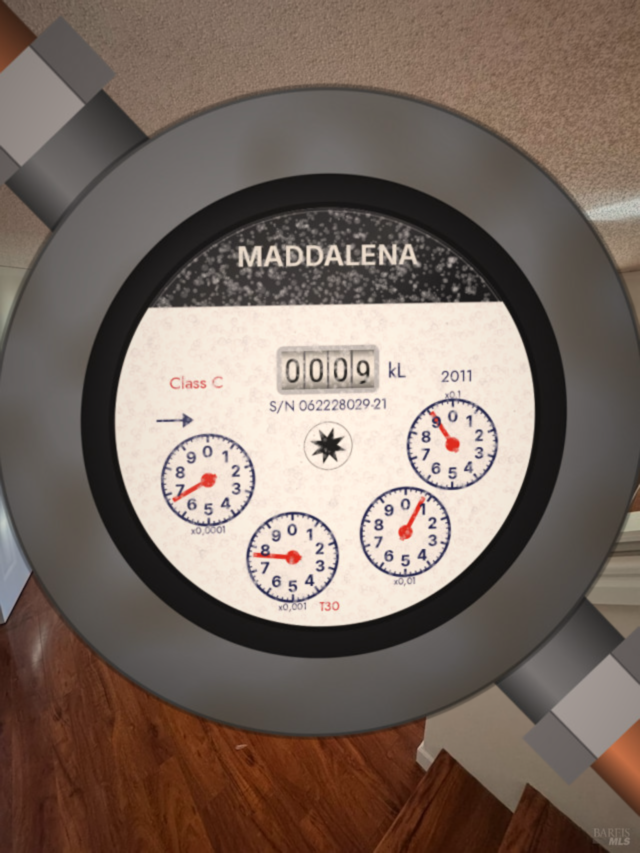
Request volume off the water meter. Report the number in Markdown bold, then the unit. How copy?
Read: **8.9076** kL
